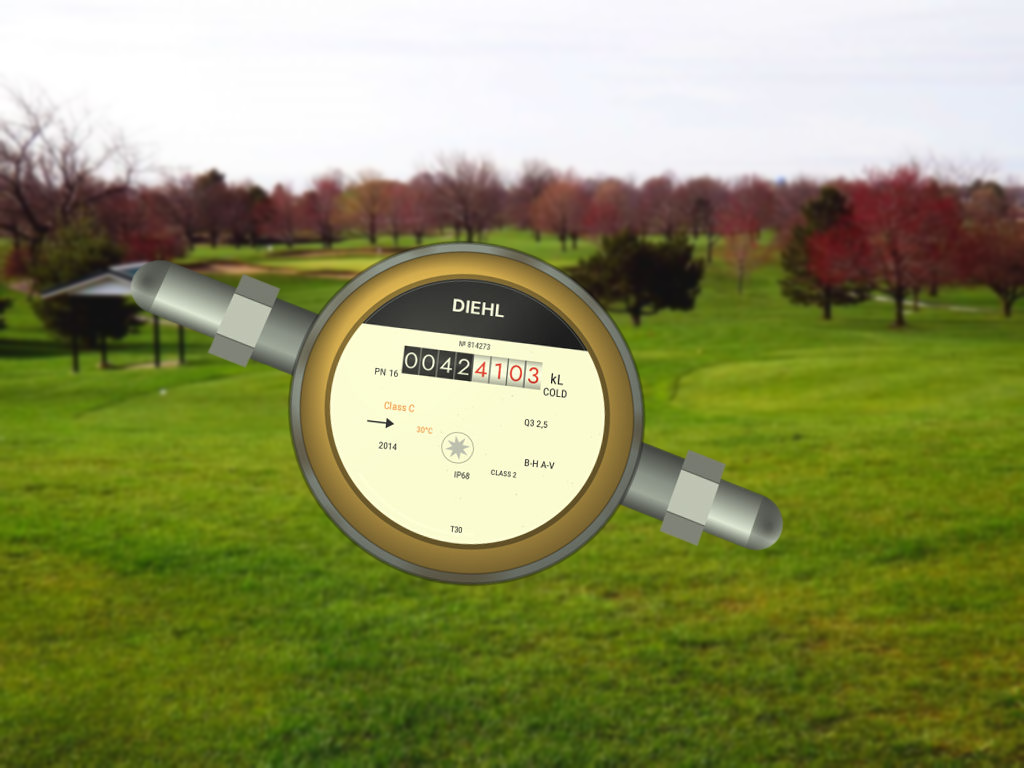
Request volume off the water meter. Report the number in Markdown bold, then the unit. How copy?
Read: **42.4103** kL
